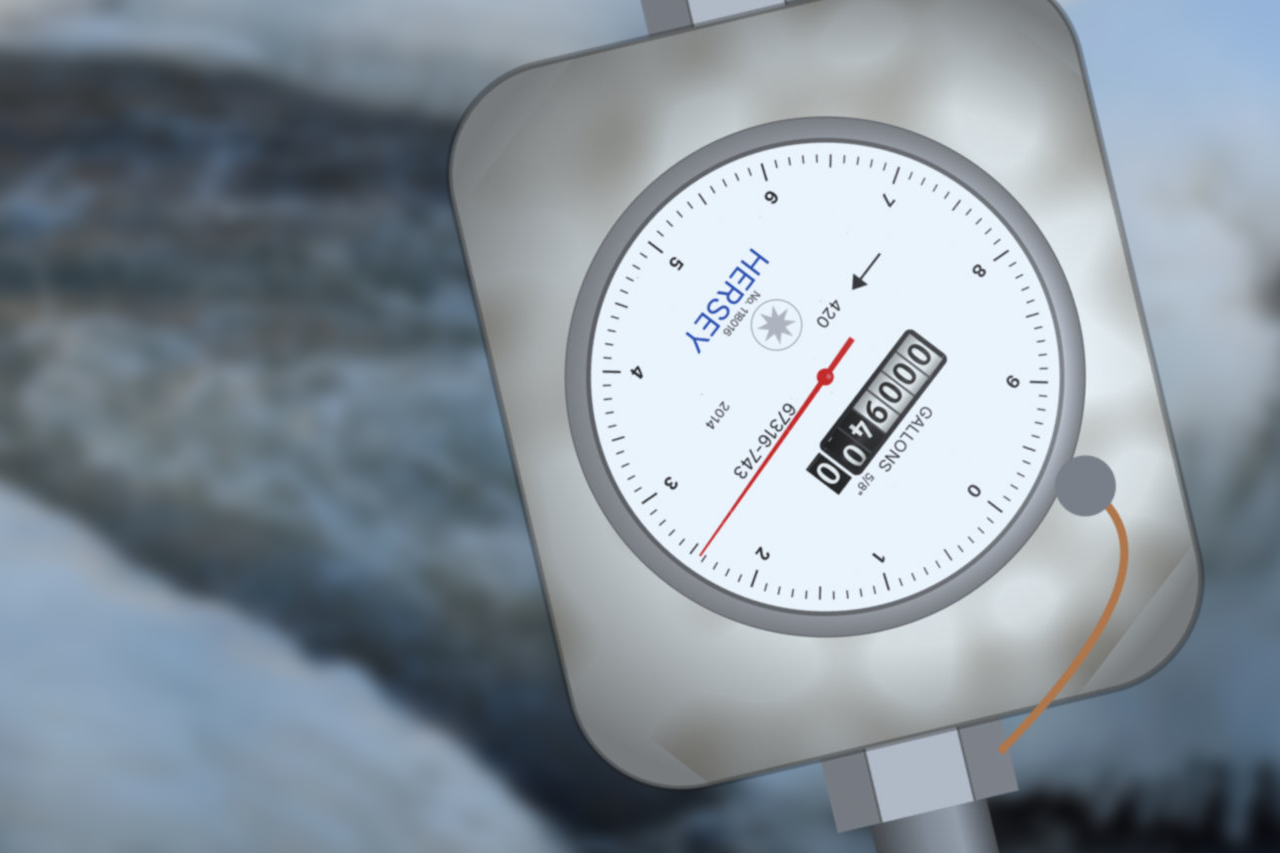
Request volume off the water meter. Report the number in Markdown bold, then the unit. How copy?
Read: **9402.4** gal
